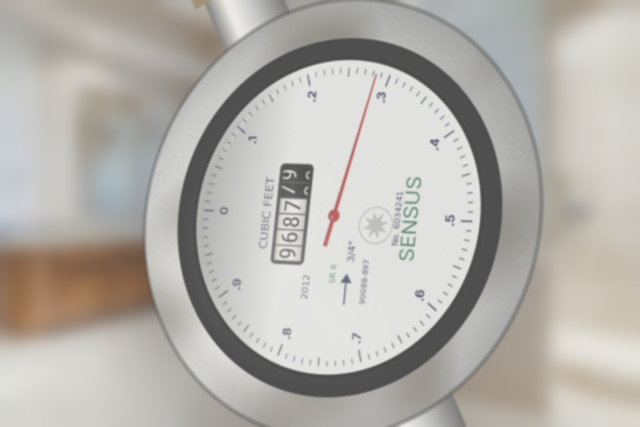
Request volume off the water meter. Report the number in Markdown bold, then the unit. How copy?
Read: **968779.28** ft³
